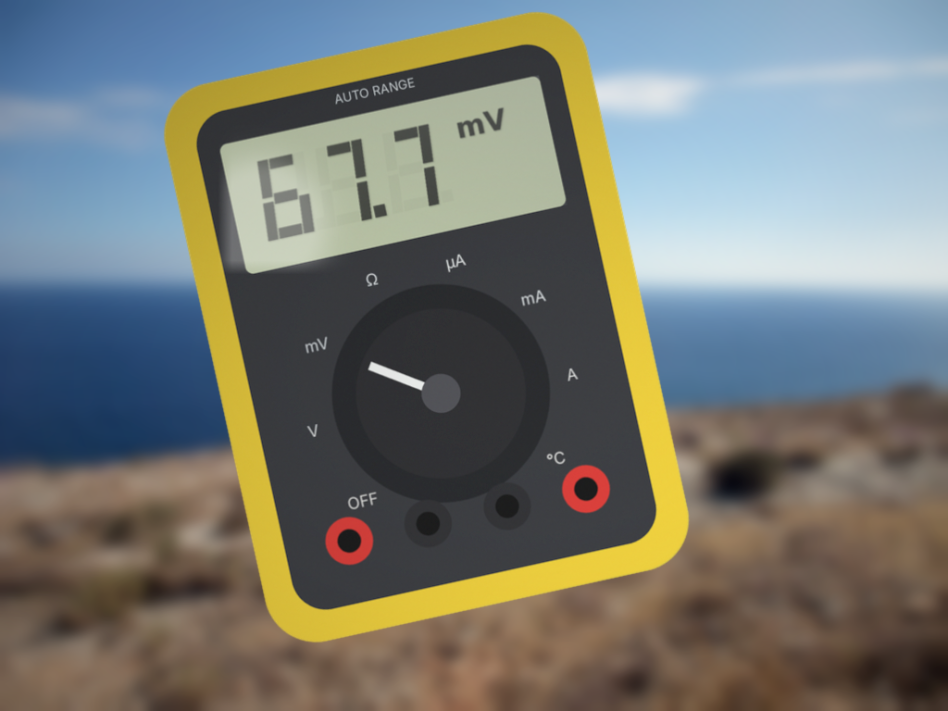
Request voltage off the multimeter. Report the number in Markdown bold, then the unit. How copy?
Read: **67.7** mV
